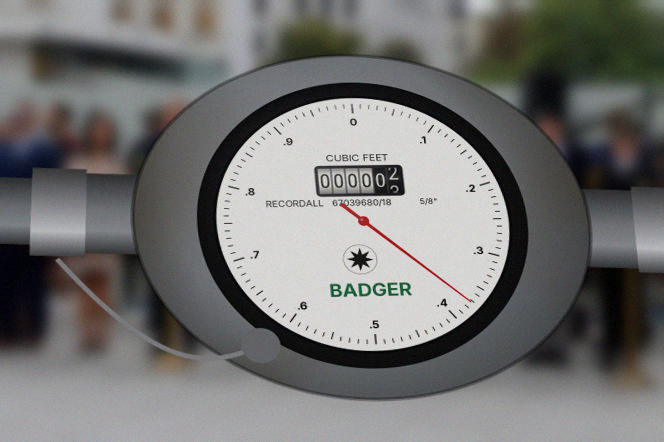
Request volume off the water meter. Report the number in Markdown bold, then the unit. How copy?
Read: **2.37** ft³
